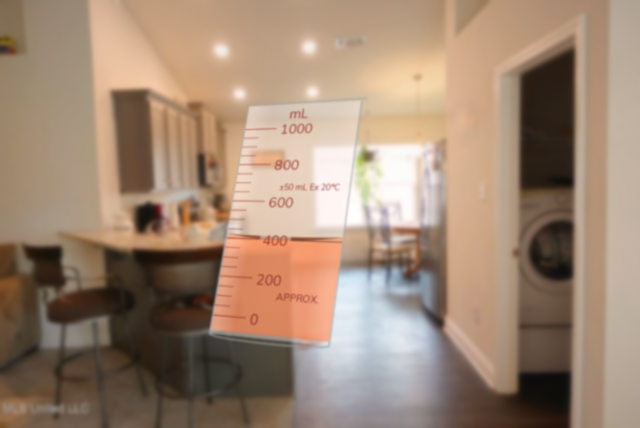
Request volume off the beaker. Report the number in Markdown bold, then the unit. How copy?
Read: **400** mL
